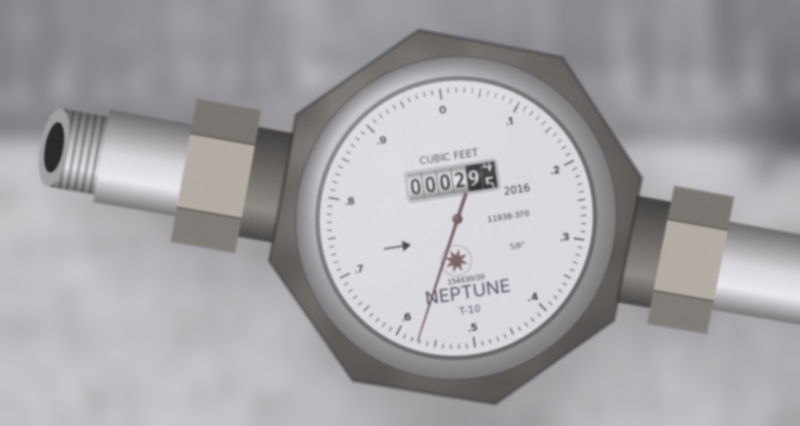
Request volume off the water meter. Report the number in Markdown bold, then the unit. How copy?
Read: **294.57** ft³
